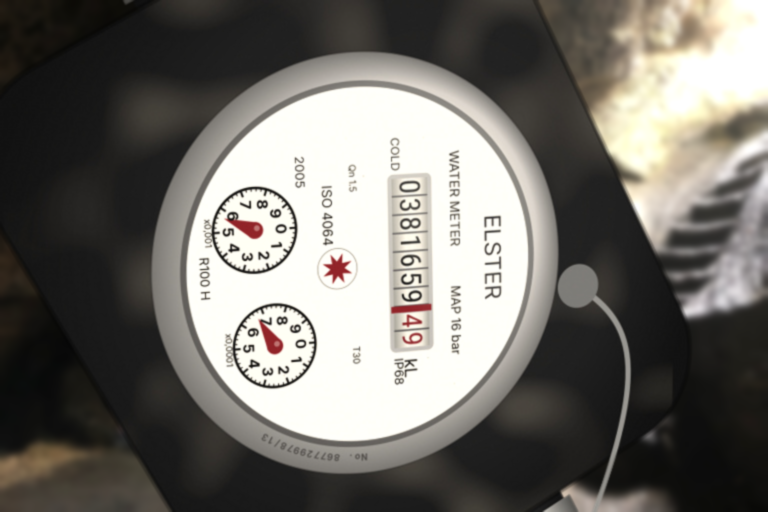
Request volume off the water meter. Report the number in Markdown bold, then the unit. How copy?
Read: **381659.4956** kL
